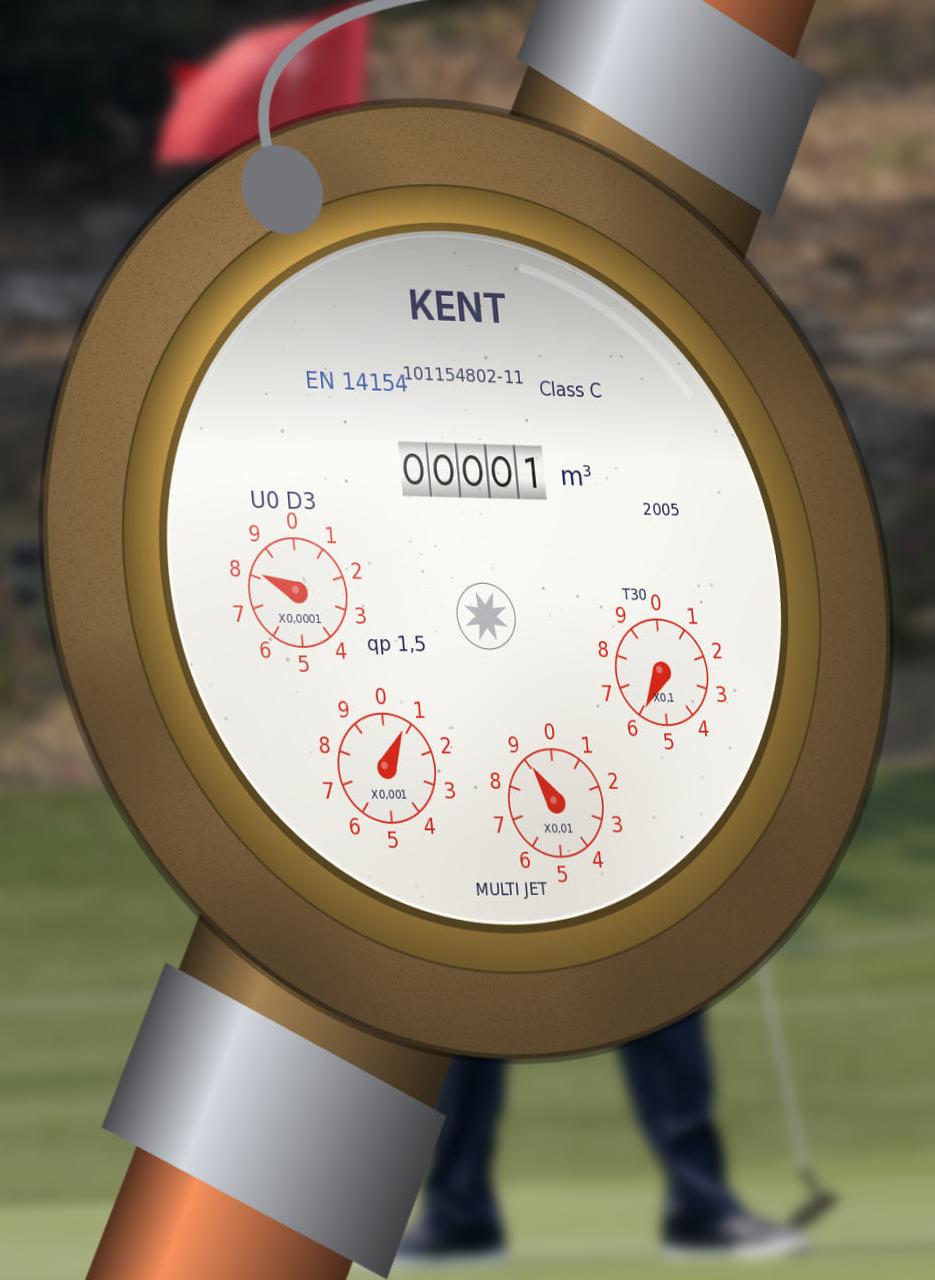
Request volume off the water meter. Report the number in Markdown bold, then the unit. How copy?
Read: **1.5908** m³
